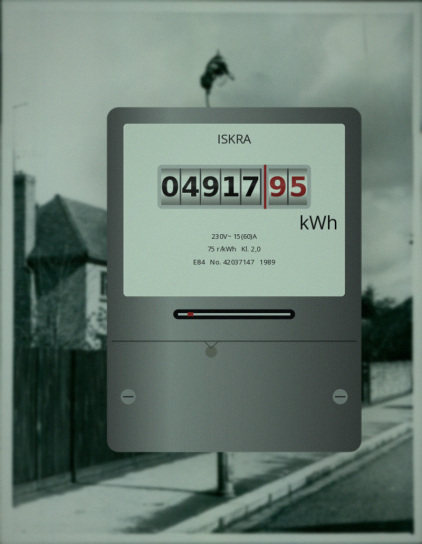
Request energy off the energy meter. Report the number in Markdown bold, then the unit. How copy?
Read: **4917.95** kWh
